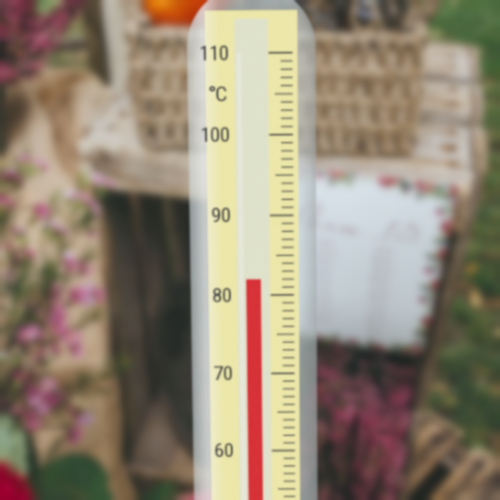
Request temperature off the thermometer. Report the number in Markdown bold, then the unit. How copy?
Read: **82** °C
